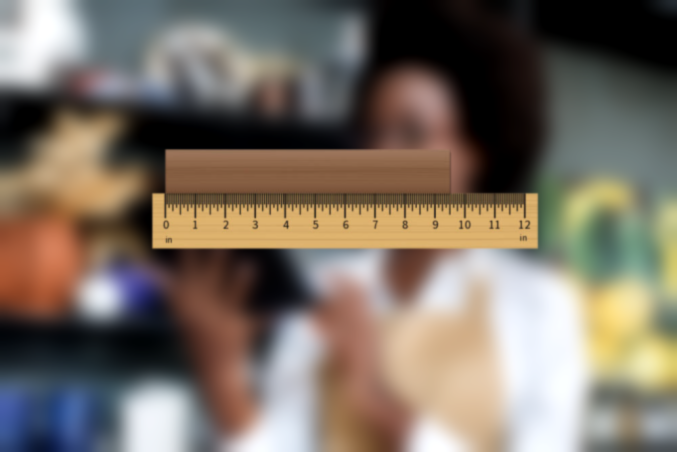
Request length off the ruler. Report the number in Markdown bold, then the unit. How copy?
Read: **9.5** in
